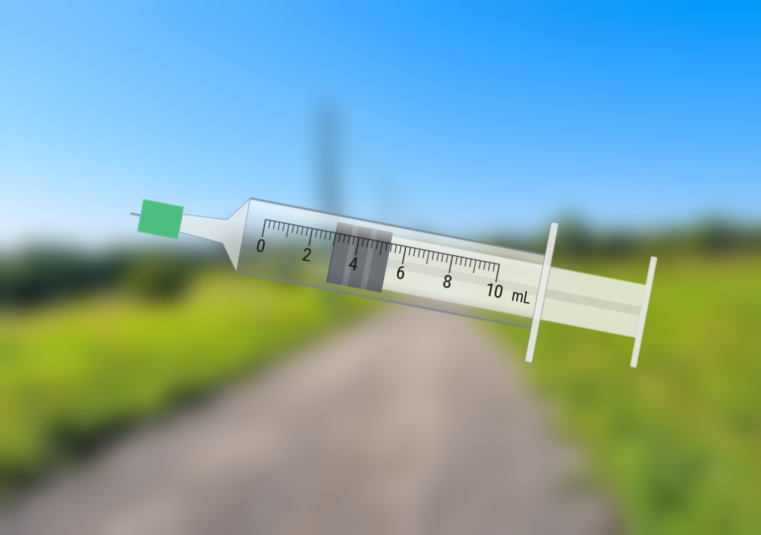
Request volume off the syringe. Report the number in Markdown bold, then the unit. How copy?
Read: **3** mL
